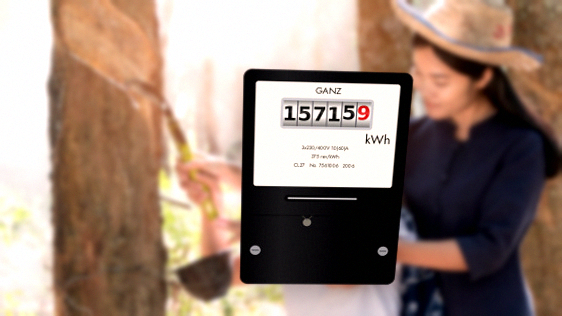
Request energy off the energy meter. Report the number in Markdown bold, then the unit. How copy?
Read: **15715.9** kWh
